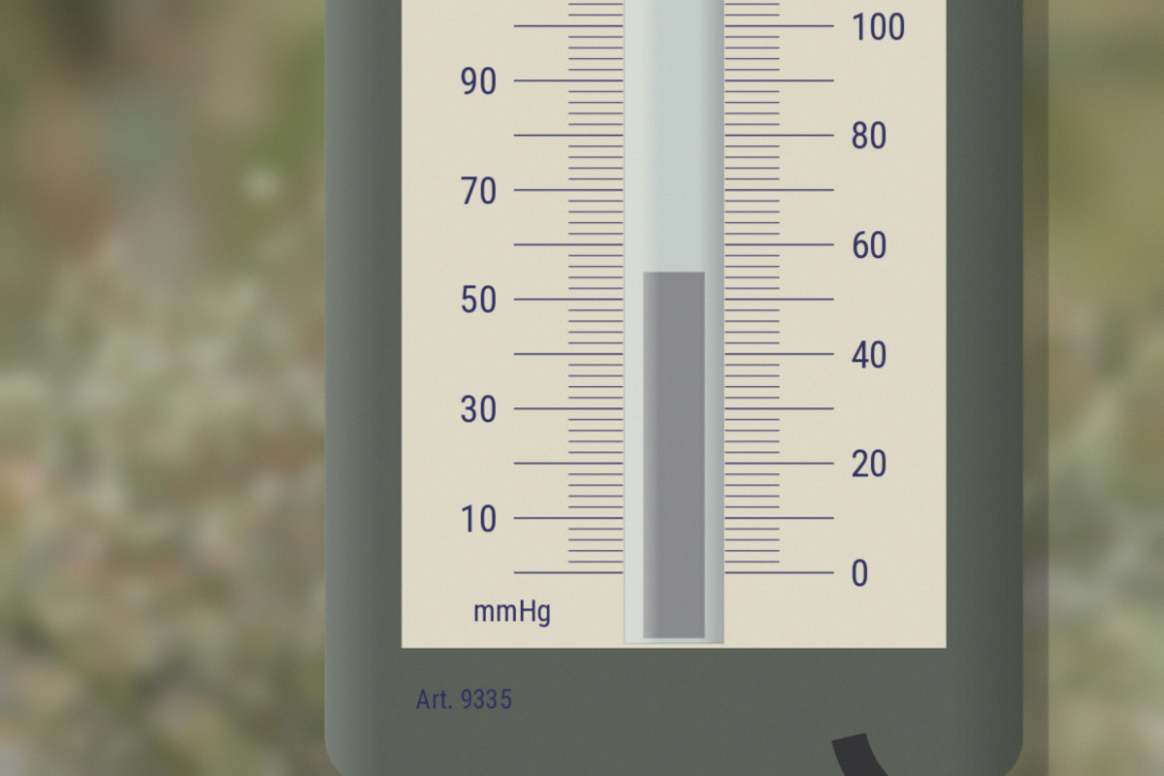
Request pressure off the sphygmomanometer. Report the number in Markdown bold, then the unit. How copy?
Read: **55** mmHg
